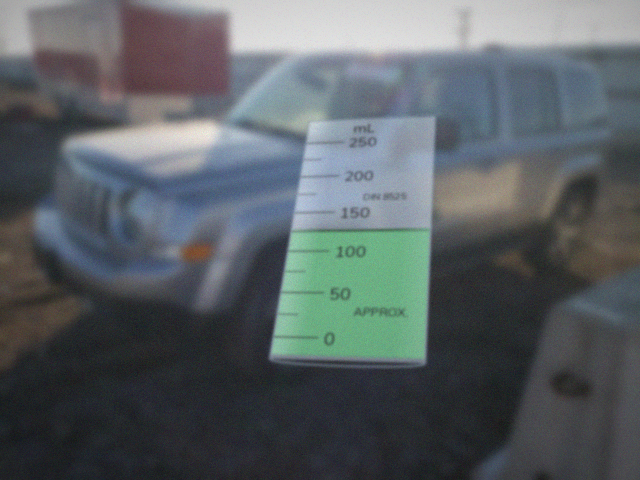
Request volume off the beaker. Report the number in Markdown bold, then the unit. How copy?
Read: **125** mL
